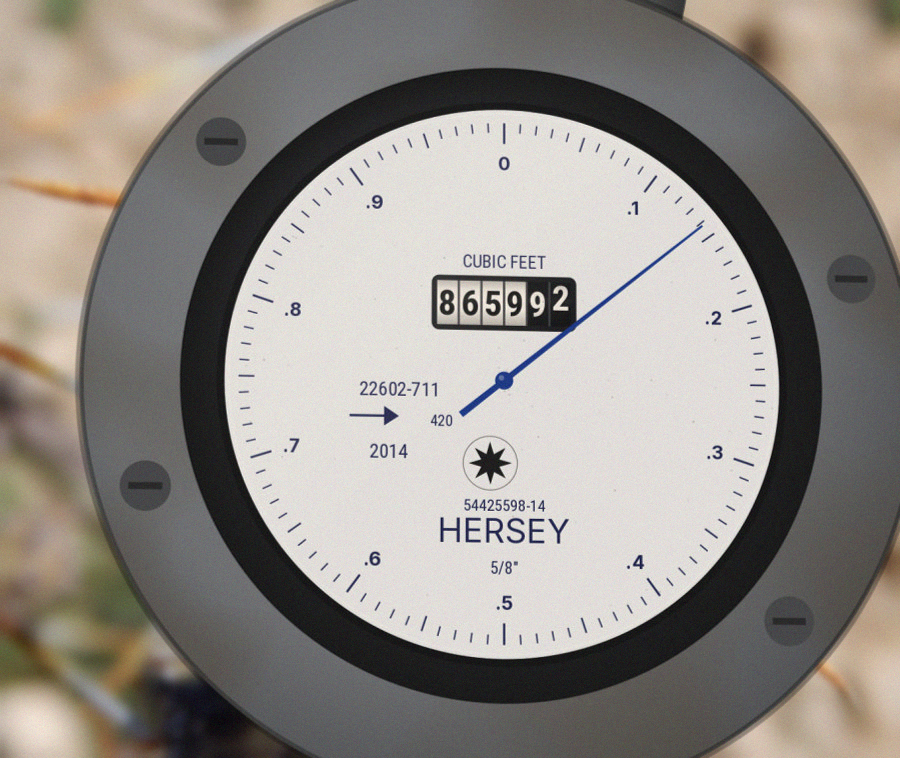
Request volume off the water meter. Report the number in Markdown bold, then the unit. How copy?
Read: **865992.14** ft³
